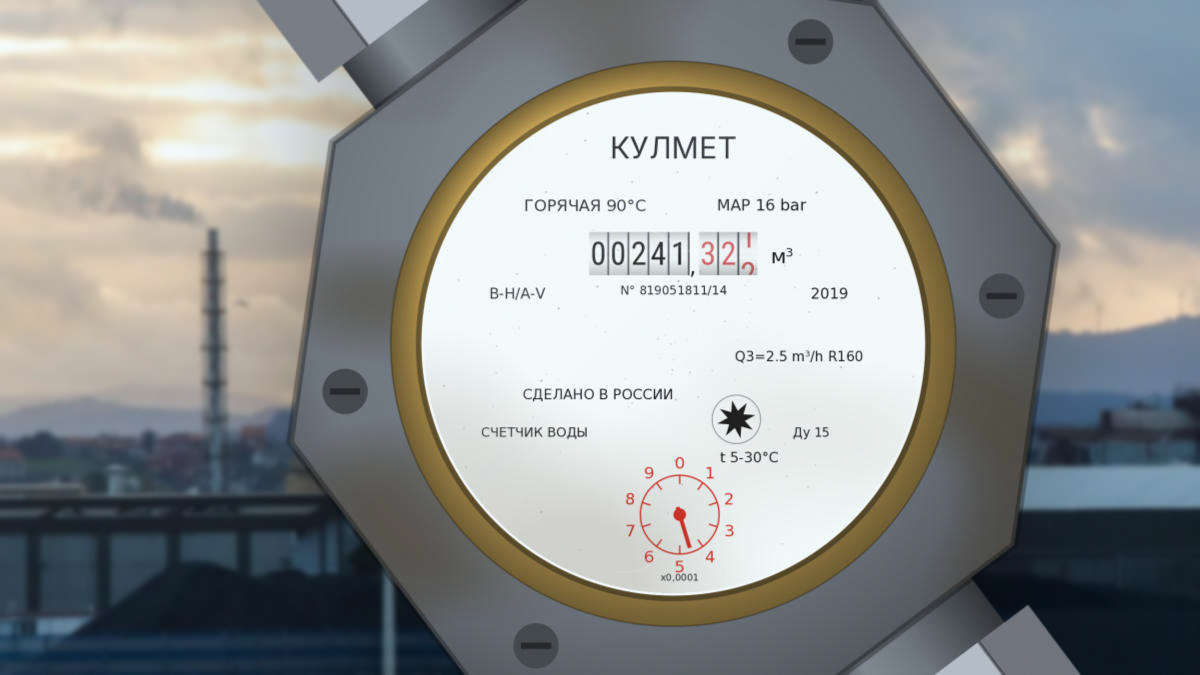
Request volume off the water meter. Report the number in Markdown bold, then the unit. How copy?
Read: **241.3214** m³
